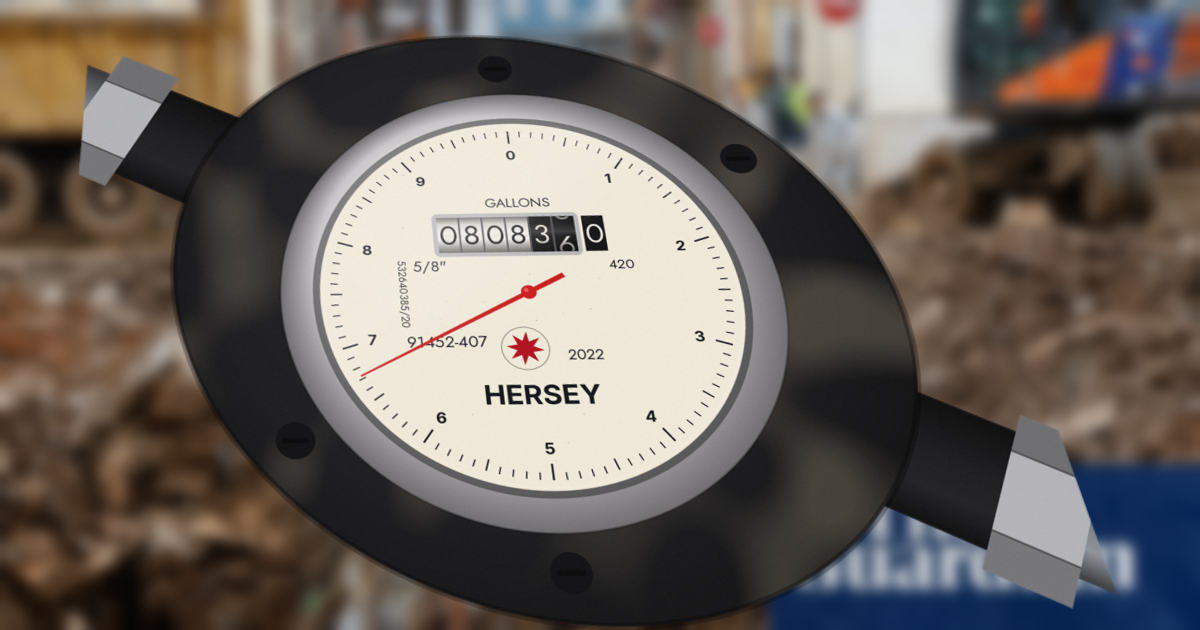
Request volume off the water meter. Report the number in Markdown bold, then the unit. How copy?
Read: **808356.7** gal
